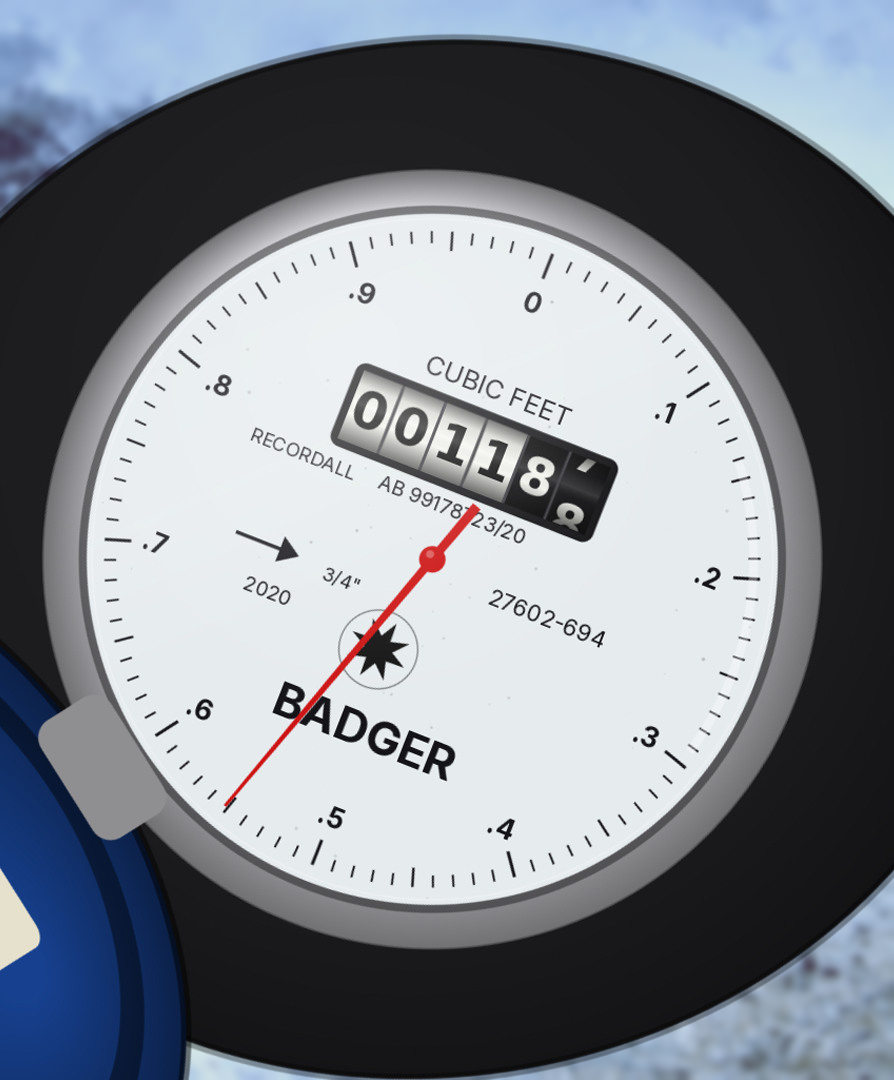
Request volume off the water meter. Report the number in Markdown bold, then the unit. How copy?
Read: **1187.55** ft³
